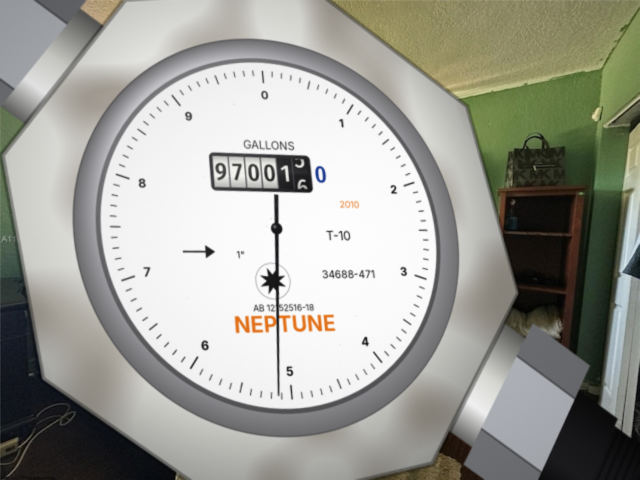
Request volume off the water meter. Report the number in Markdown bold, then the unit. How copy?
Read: **9700155.1** gal
